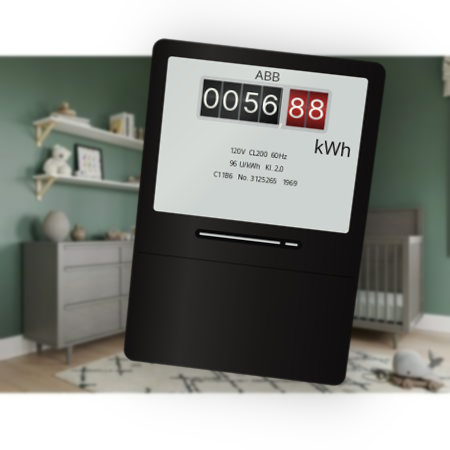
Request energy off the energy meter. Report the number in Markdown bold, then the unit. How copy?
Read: **56.88** kWh
